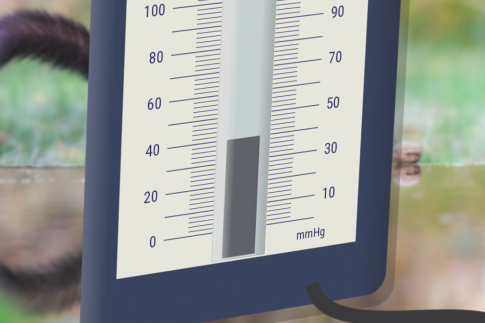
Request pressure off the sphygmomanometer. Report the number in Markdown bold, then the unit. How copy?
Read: **40** mmHg
